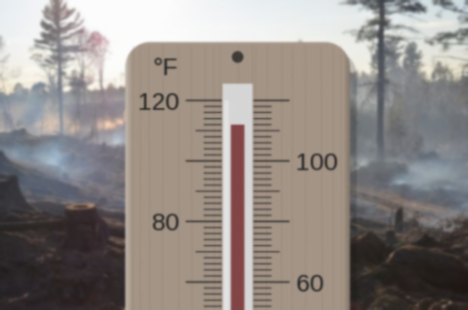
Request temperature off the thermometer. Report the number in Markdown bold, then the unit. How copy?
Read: **112** °F
